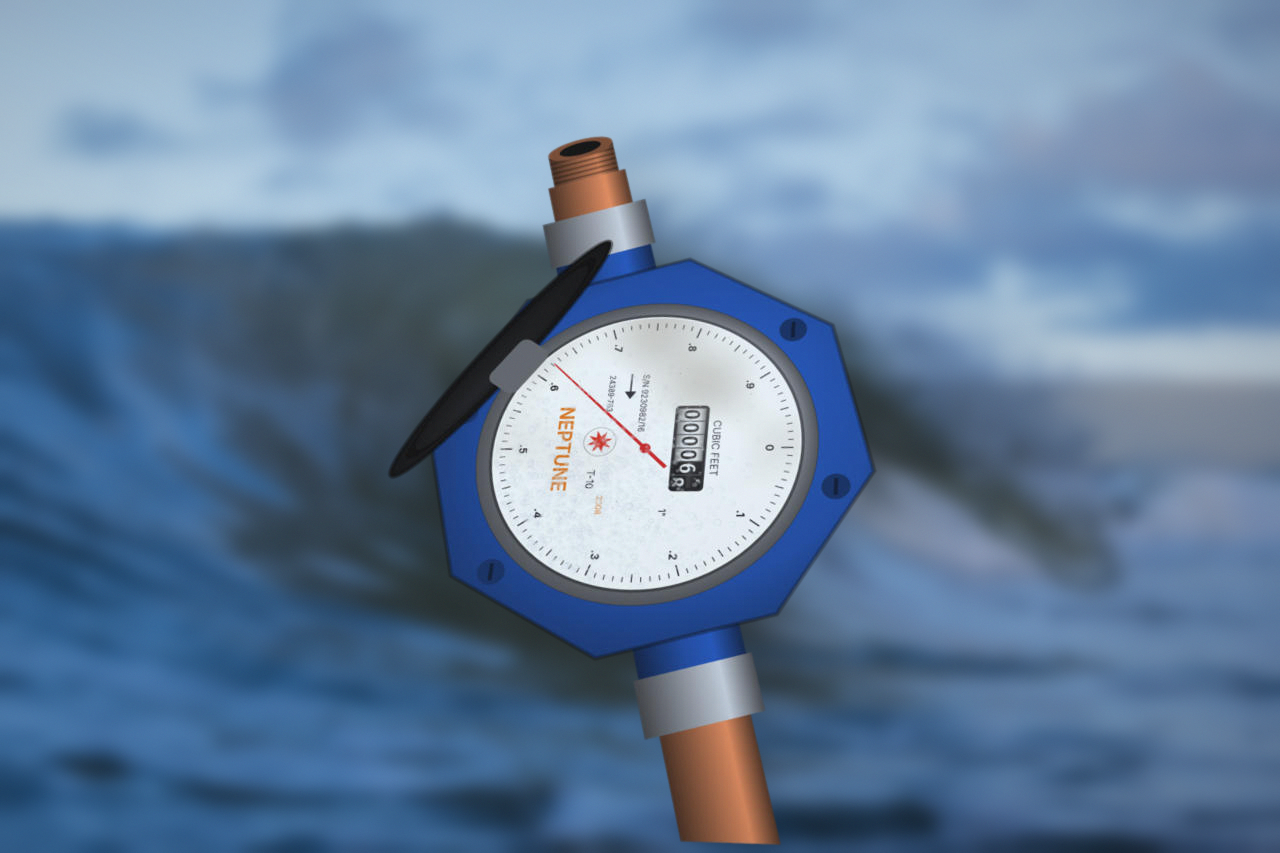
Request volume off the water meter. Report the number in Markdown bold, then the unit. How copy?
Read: **67.62** ft³
